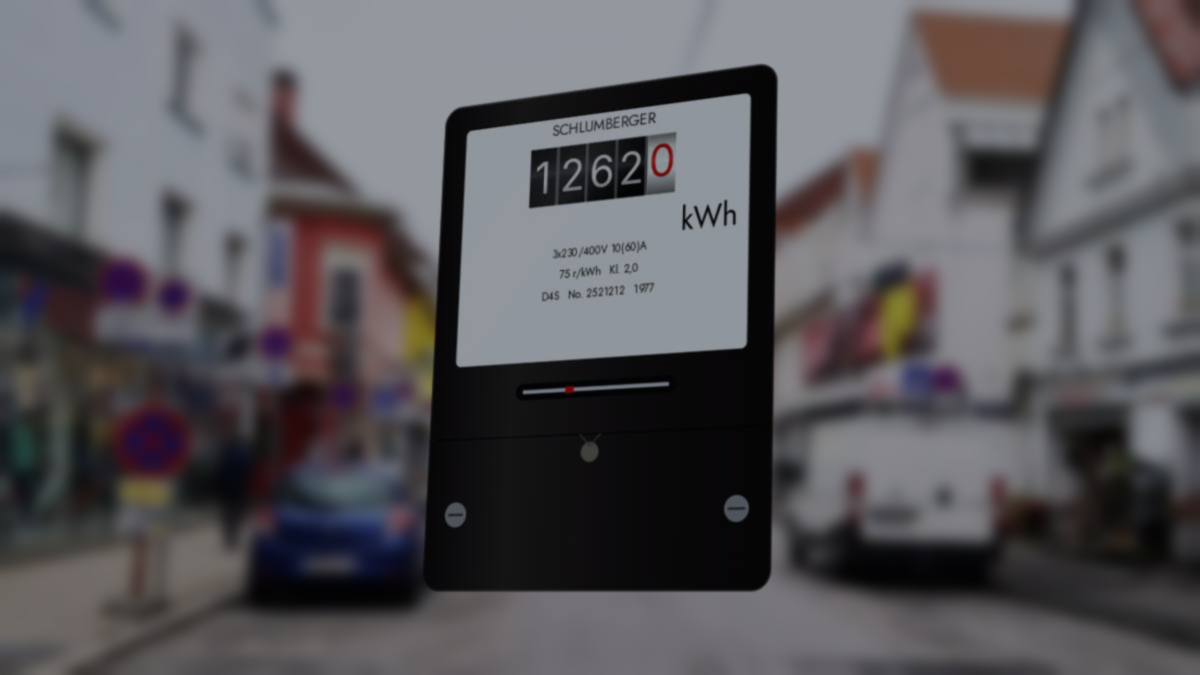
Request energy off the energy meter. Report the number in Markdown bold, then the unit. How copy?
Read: **1262.0** kWh
